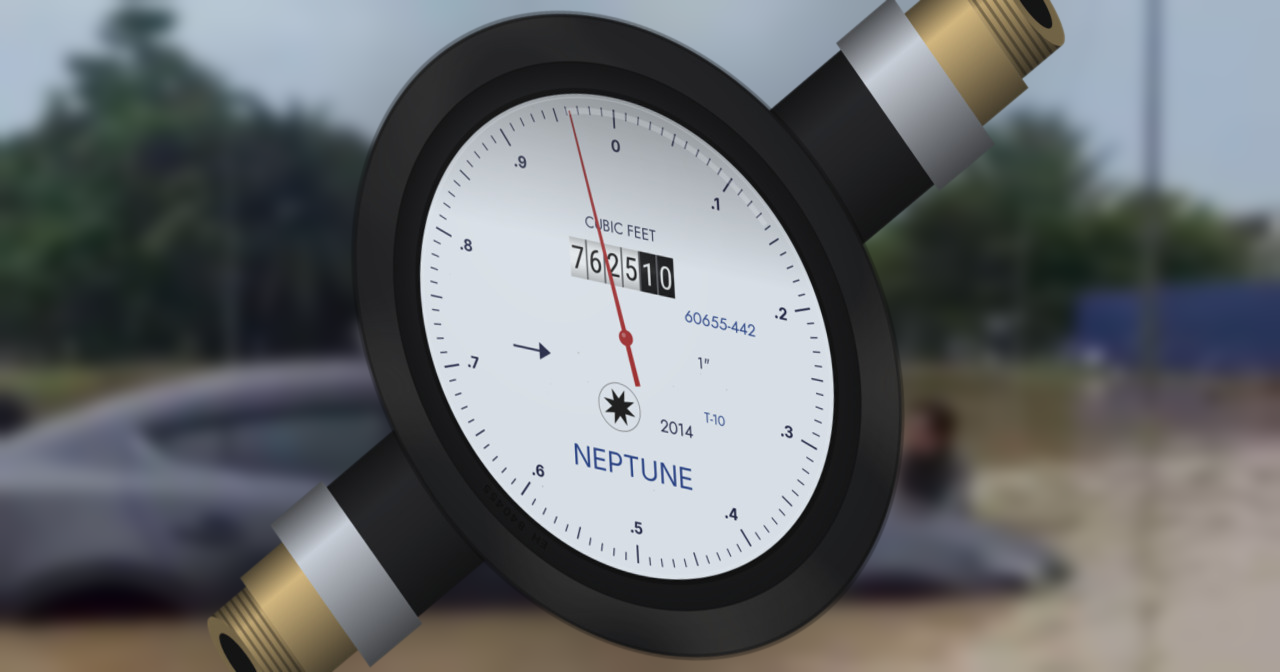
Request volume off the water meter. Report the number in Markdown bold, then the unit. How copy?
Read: **762509.96** ft³
